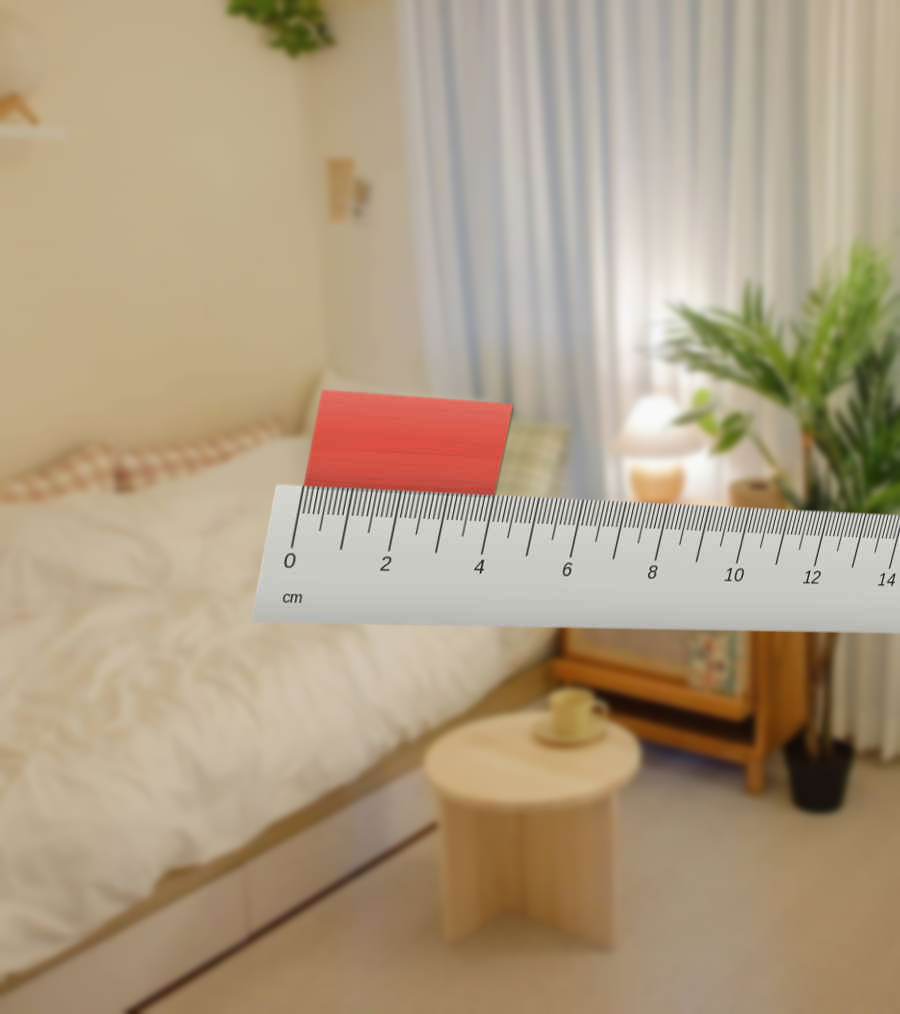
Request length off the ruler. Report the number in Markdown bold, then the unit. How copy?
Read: **4** cm
